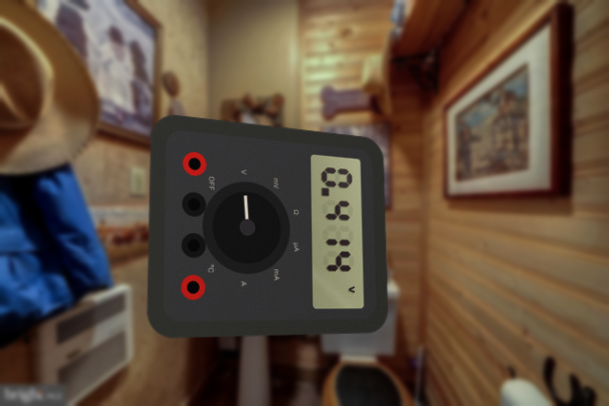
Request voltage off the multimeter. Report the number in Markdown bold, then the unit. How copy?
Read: **0.414** V
